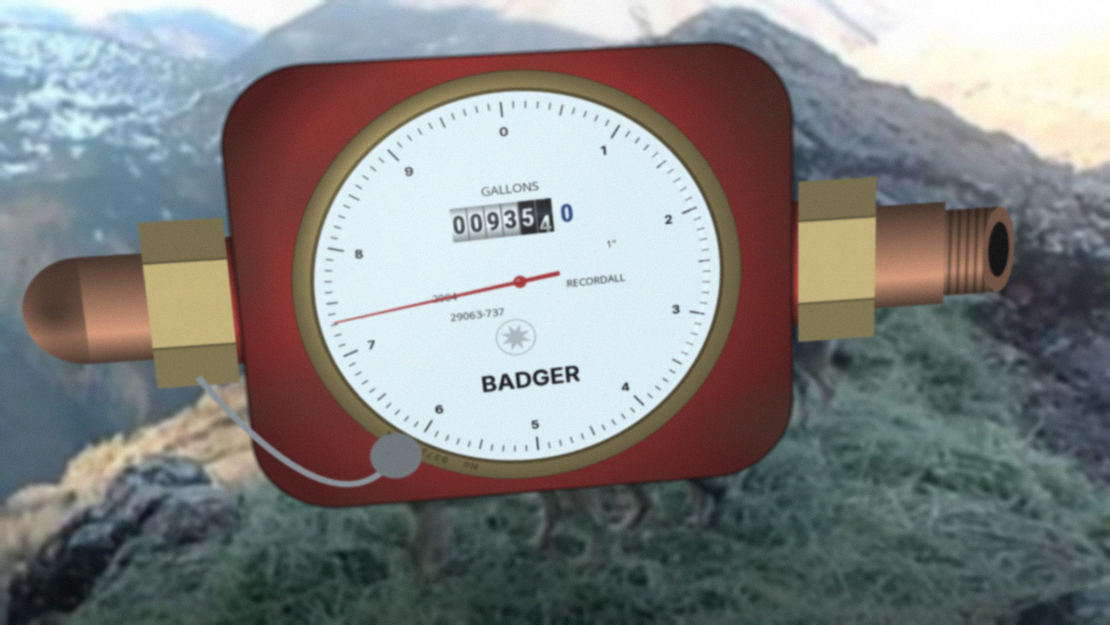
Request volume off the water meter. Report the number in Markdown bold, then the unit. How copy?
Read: **93537.3** gal
